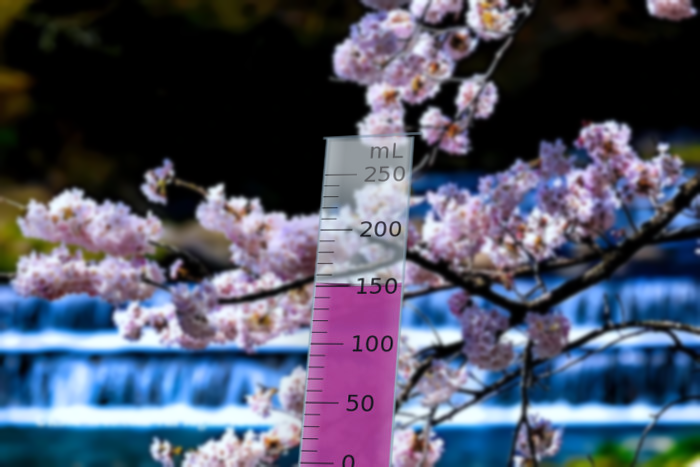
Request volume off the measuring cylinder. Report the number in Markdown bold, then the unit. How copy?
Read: **150** mL
